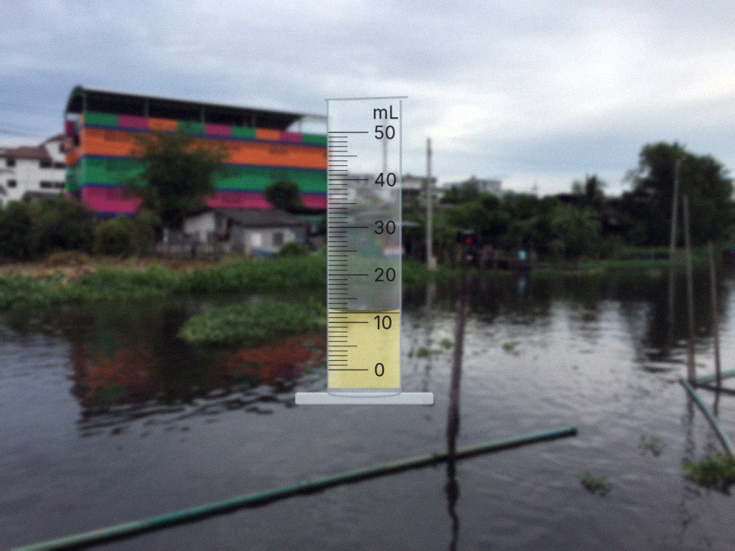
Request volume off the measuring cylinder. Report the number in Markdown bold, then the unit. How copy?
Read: **12** mL
